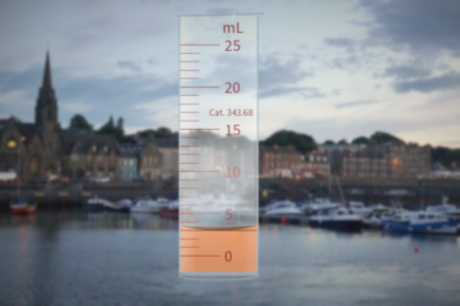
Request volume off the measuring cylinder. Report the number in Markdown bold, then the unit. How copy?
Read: **3** mL
